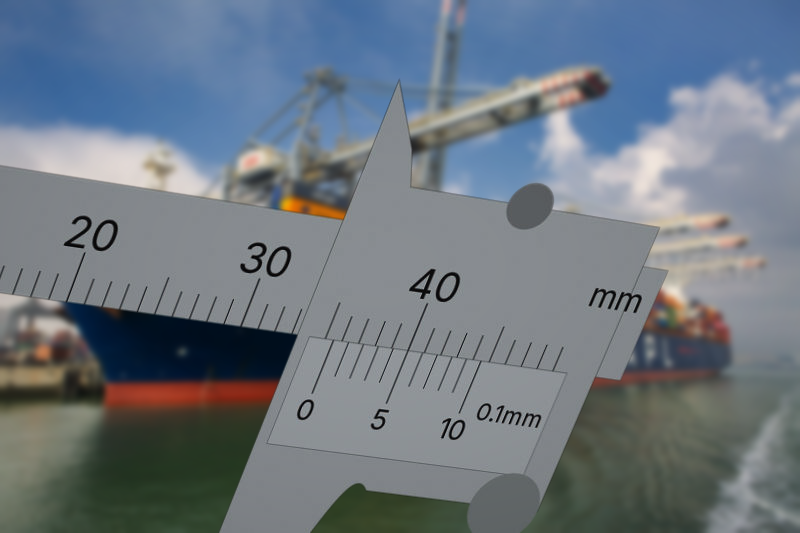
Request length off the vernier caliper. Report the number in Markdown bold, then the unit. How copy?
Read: **35.5** mm
